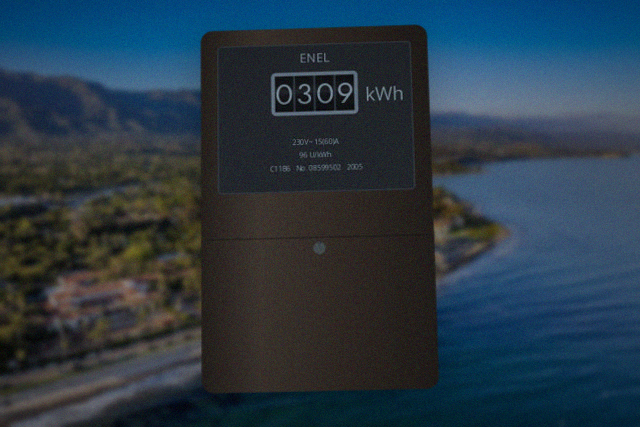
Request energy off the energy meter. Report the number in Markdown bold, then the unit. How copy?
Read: **309** kWh
